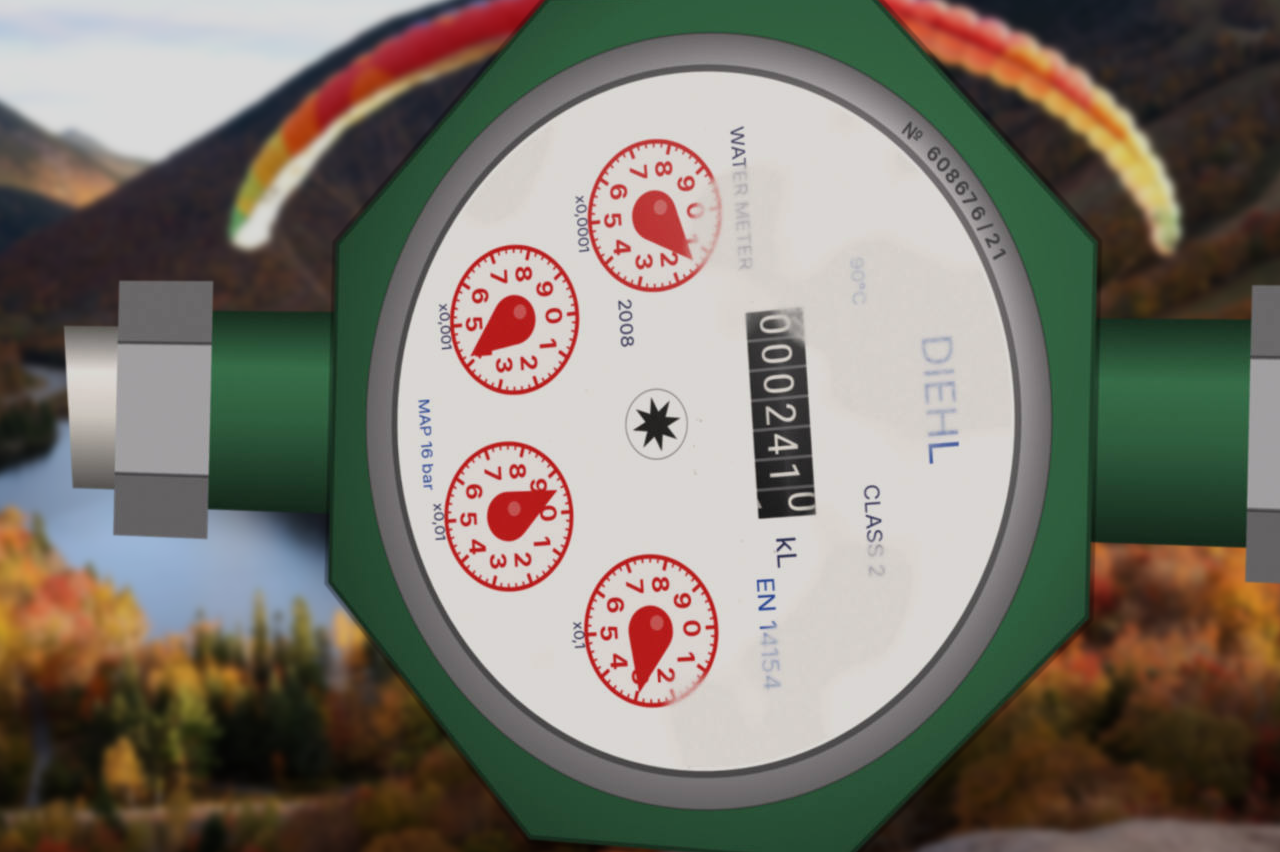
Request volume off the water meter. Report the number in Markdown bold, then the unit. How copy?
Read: **2410.2941** kL
